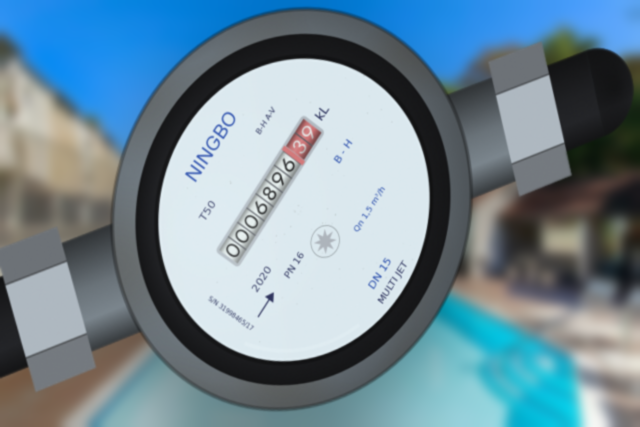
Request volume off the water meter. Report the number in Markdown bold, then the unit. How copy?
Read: **6896.39** kL
